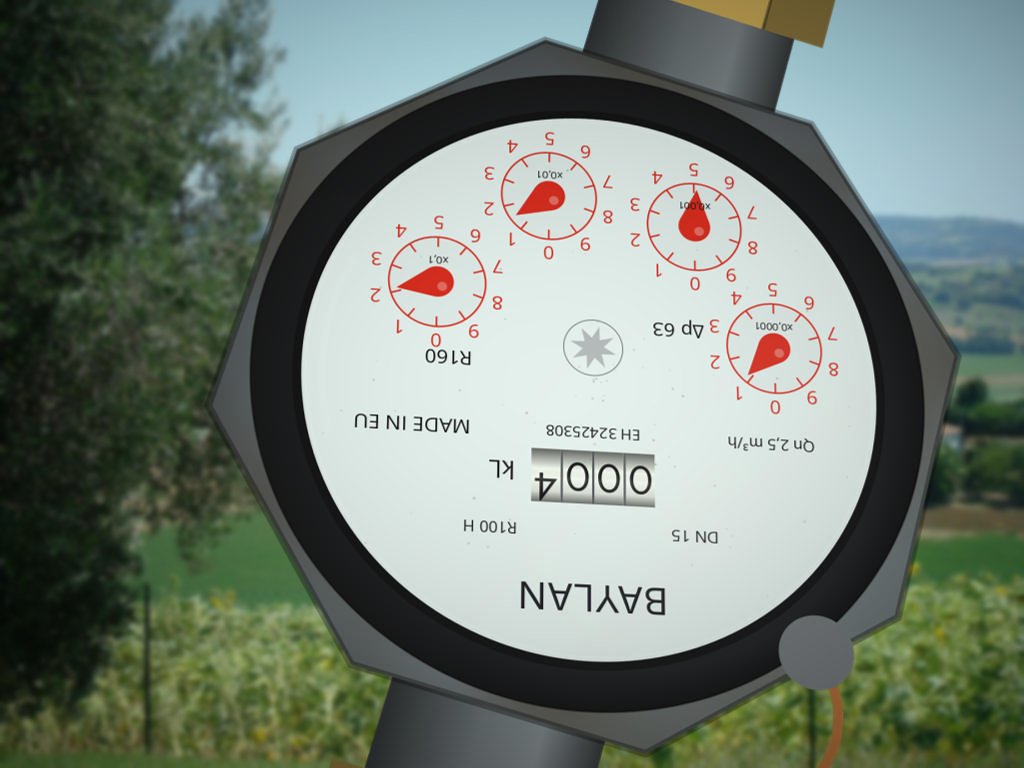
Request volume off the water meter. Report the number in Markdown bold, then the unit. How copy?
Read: **4.2151** kL
